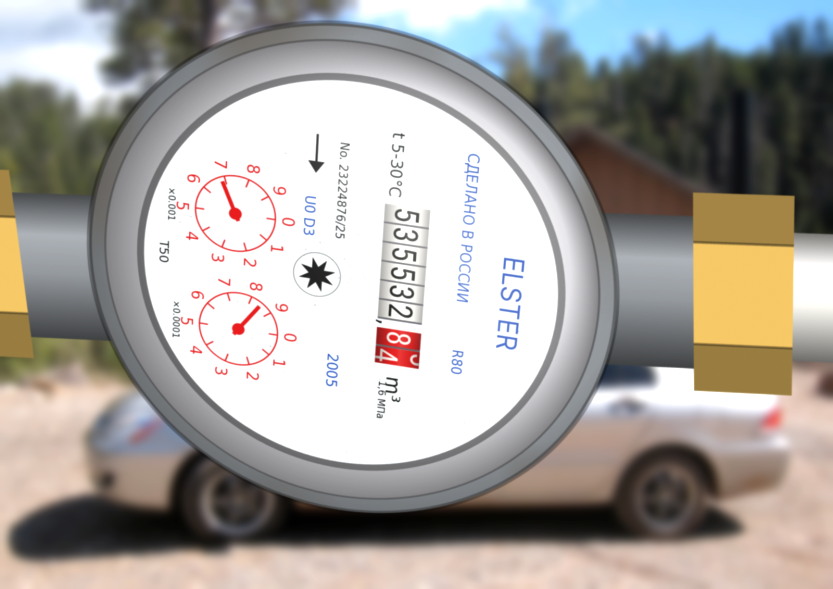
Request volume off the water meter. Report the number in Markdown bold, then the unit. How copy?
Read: **535532.8368** m³
